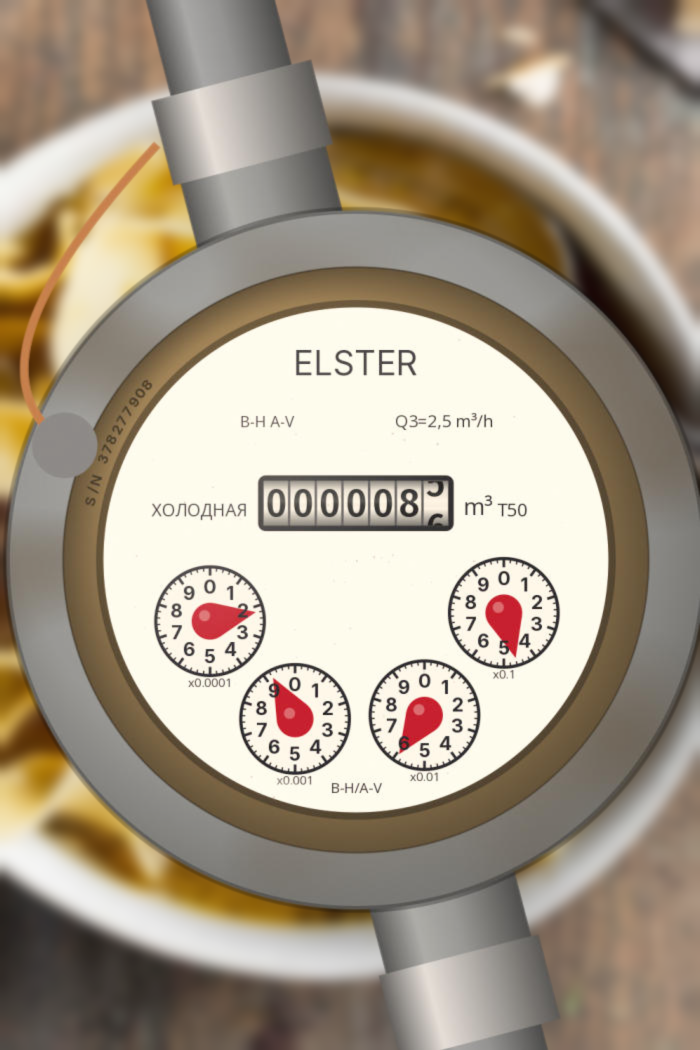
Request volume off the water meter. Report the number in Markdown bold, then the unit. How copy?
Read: **85.4592** m³
